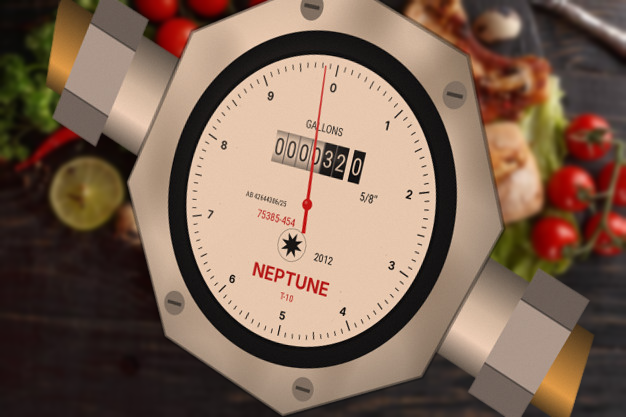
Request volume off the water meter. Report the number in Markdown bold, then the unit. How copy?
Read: **319.8** gal
